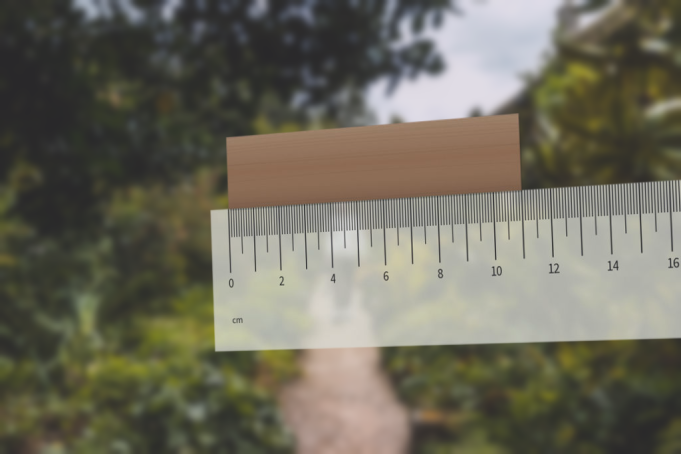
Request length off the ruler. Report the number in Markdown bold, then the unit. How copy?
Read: **11** cm
